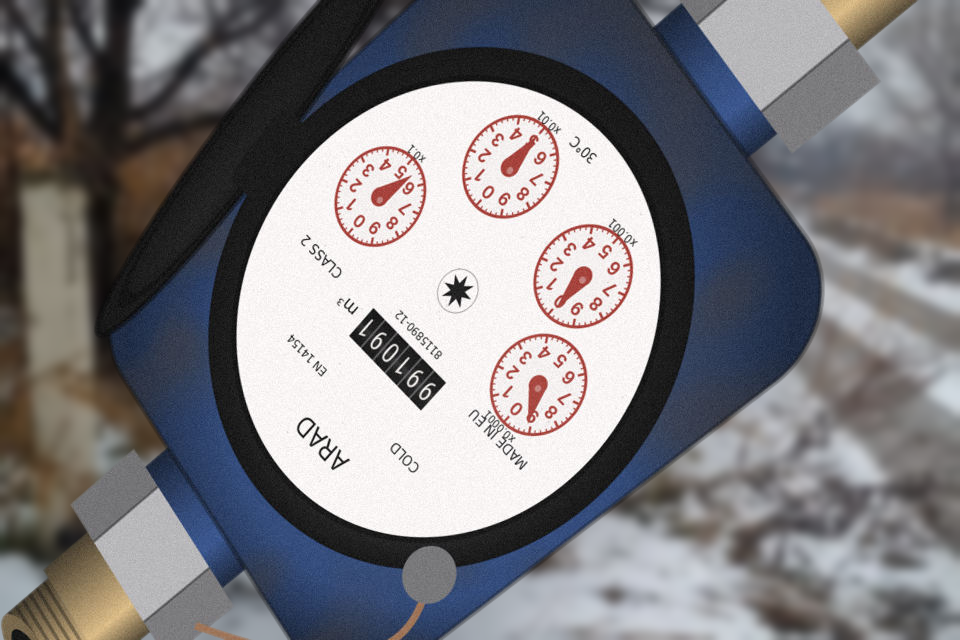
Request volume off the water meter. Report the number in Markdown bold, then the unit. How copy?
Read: **991091.5499** m³
